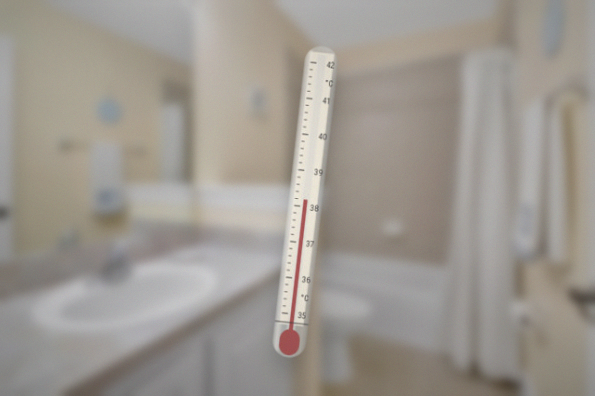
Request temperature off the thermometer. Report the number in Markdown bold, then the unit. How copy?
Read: **38.2** °C
